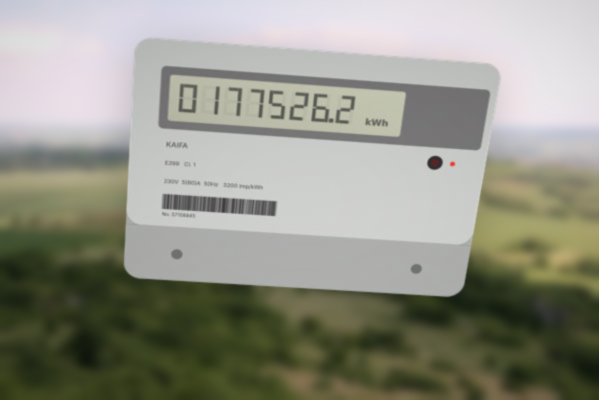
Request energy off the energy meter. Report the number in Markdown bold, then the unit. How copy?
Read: **177526.2** kWh
